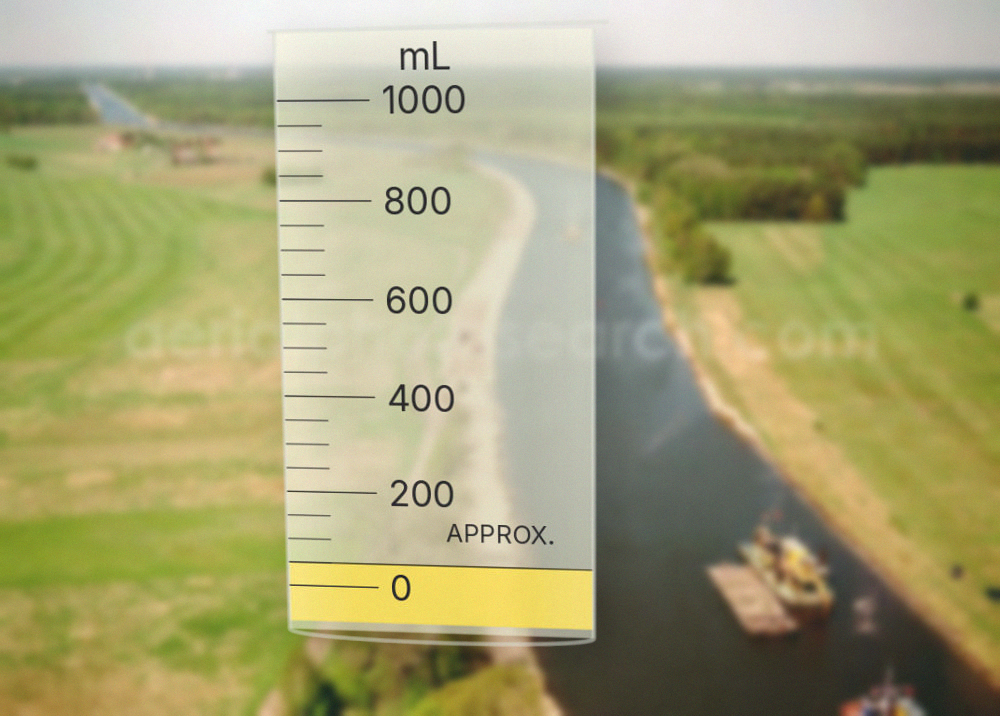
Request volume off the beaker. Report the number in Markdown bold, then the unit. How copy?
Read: **50** mL
